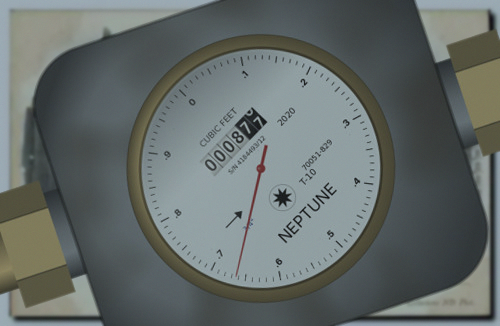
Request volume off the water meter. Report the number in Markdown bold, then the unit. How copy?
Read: **876.66** ft³
